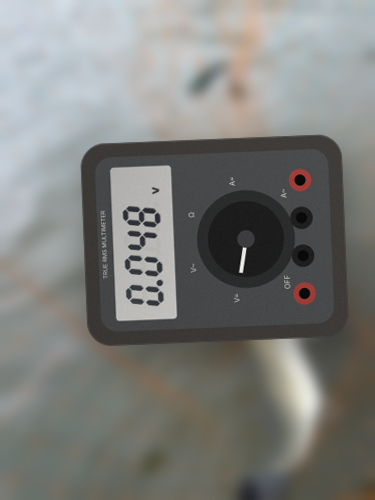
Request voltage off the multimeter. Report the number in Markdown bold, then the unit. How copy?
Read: **0.048** V
